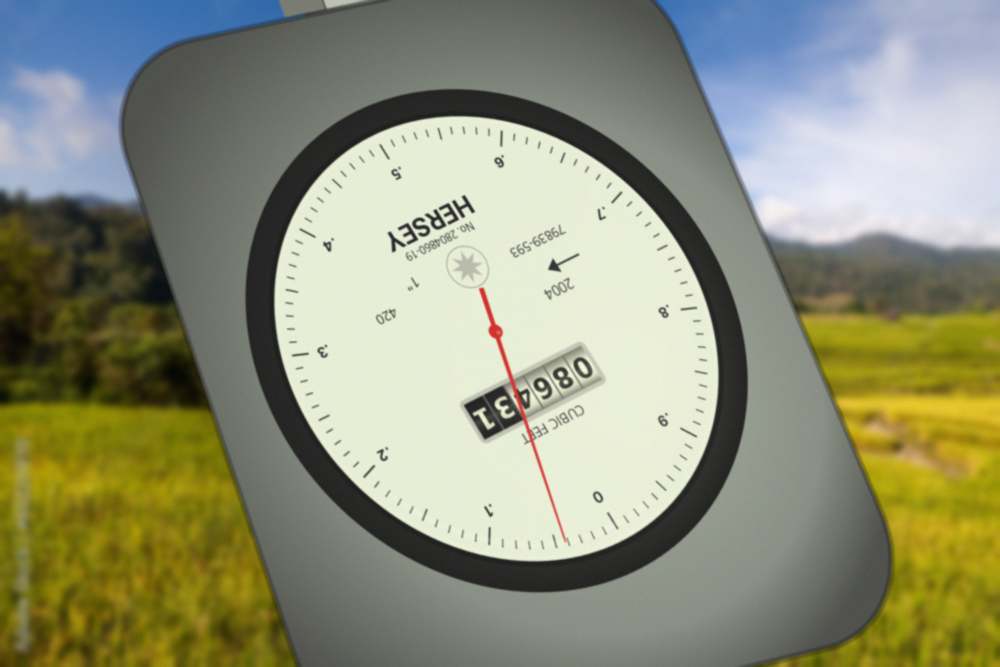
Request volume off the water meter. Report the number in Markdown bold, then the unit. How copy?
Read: **86431.04** ft³
